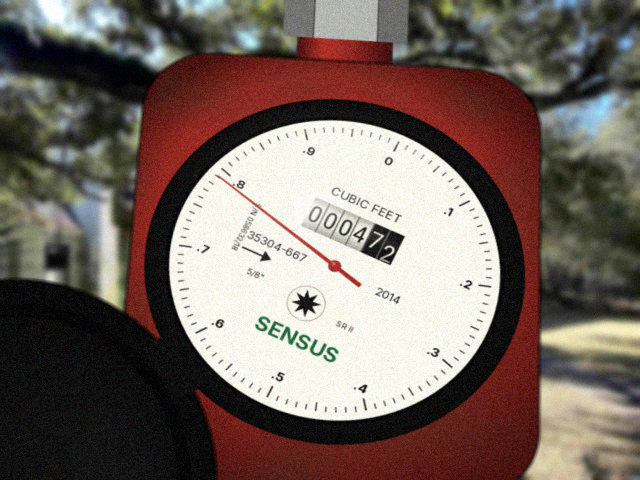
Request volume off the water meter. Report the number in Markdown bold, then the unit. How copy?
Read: **471.79** ft³
